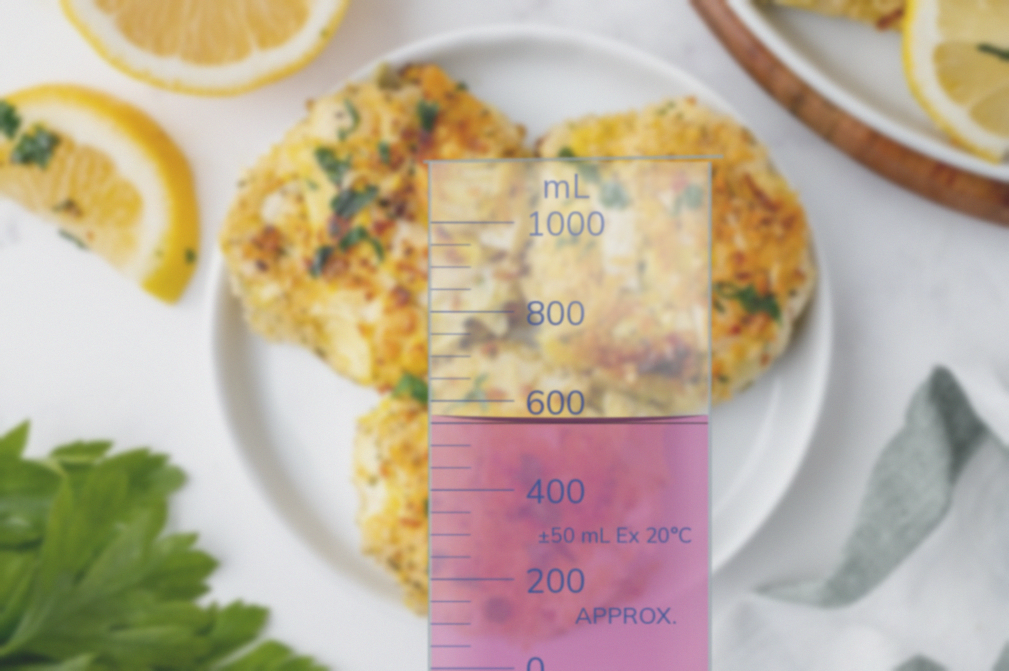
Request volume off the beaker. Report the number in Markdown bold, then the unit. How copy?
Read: **550** mL
